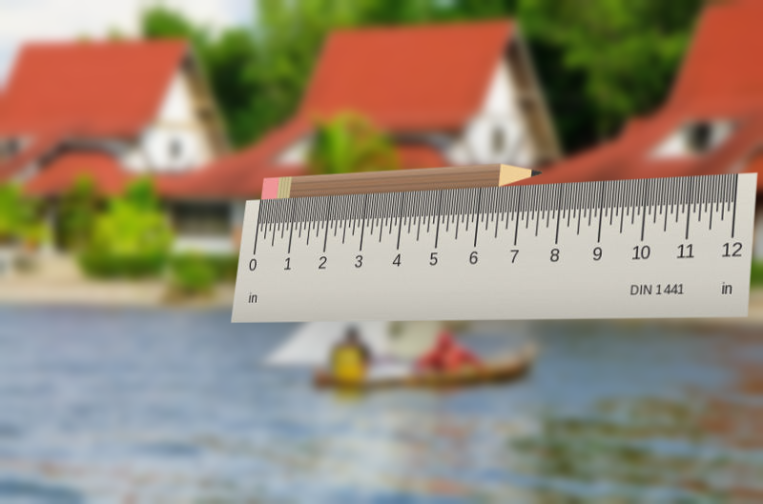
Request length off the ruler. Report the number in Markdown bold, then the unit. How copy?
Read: **7.5** in
